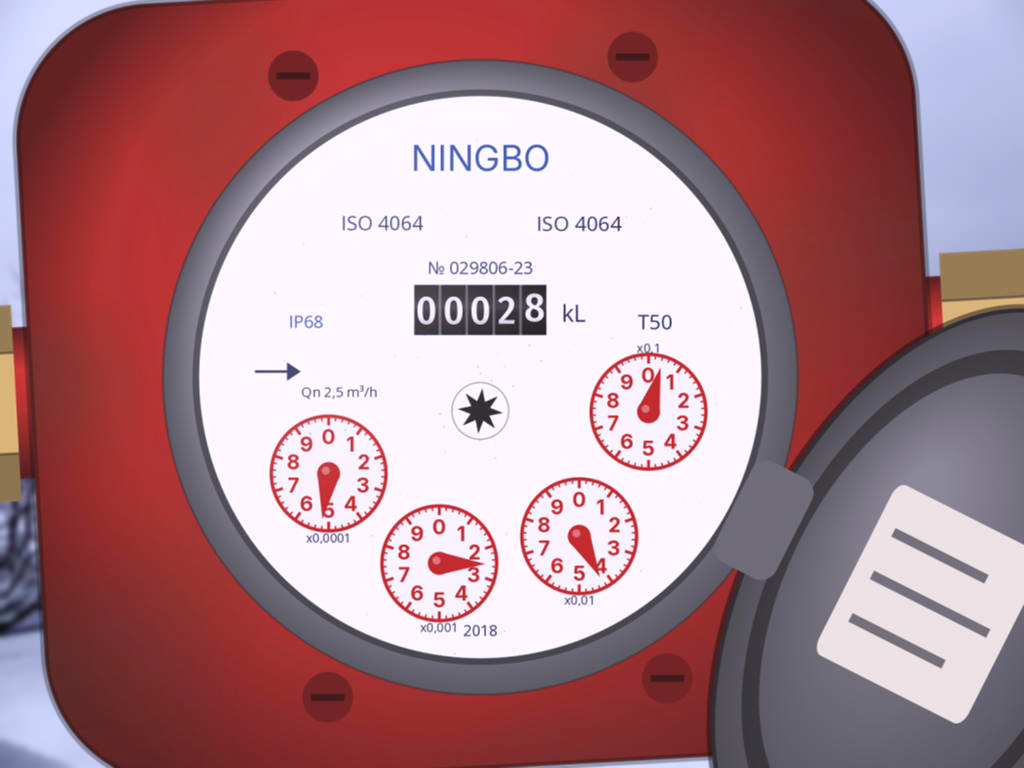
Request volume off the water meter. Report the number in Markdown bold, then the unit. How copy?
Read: **28.0425** kL
